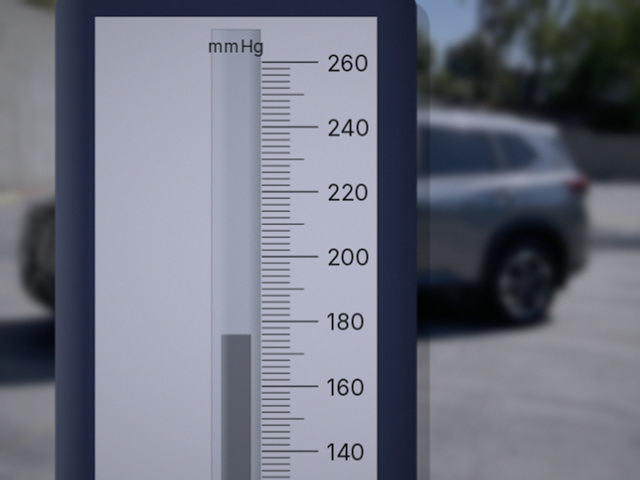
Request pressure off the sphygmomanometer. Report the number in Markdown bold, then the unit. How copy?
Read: **176** mmHg
